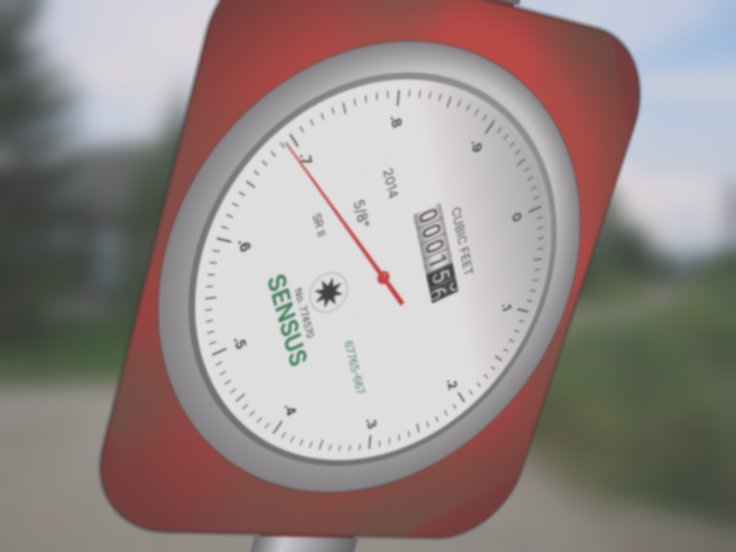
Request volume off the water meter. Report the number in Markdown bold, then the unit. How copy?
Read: **155.69** ft³
